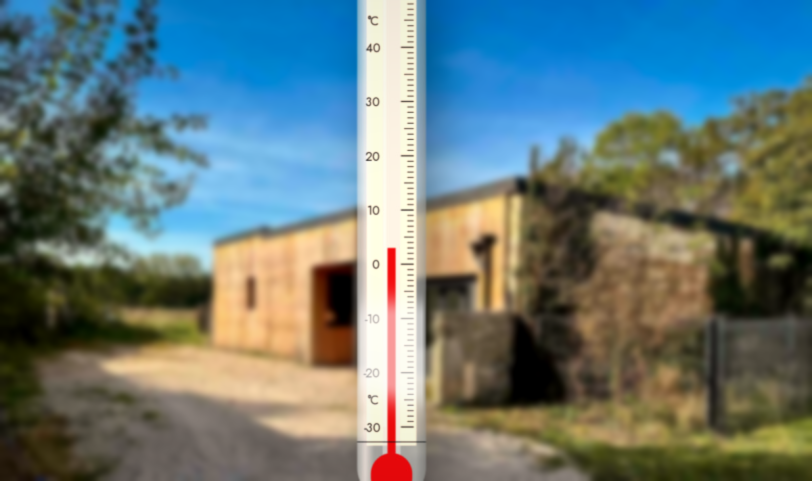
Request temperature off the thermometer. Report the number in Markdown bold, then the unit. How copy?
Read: **3** °C
